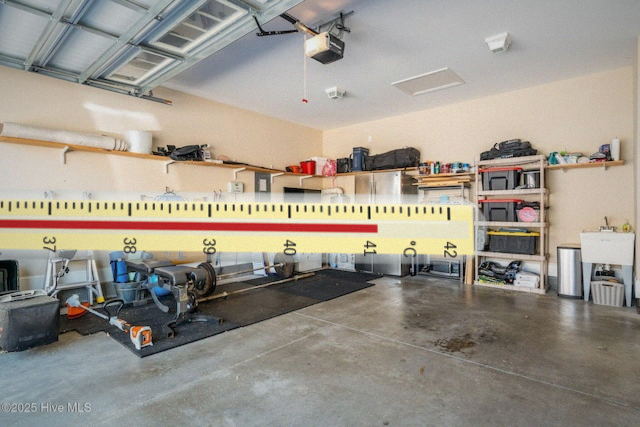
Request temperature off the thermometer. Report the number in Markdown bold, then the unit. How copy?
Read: **41.1** °C
